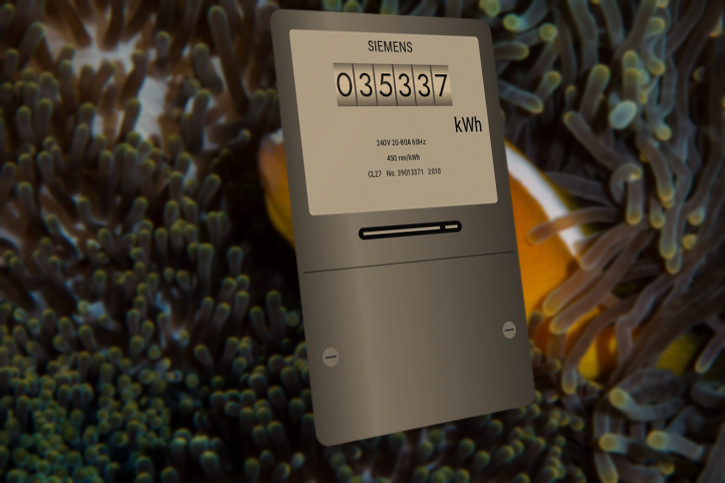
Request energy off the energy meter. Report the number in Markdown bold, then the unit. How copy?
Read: **35337** kWh
